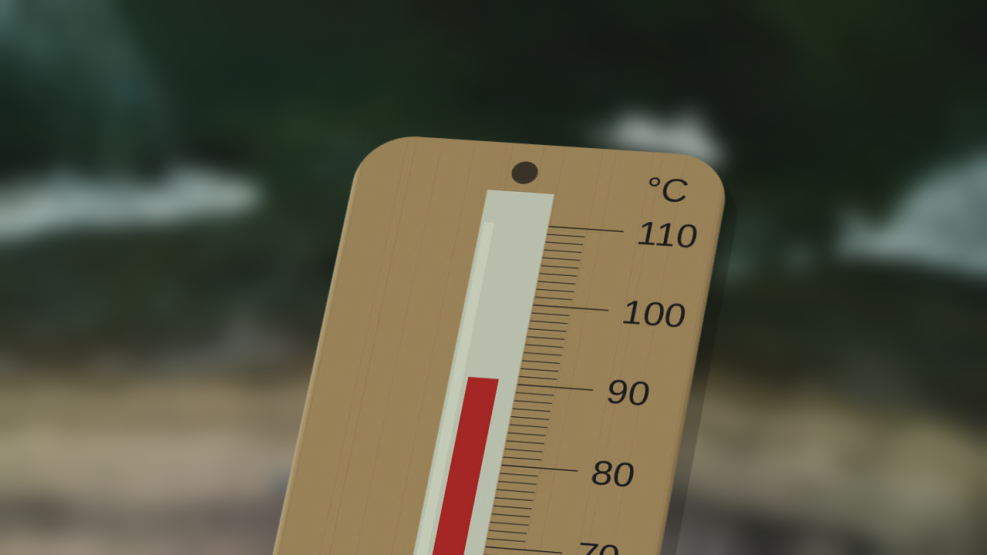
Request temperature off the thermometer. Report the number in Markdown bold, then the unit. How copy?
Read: **90.5** °C
